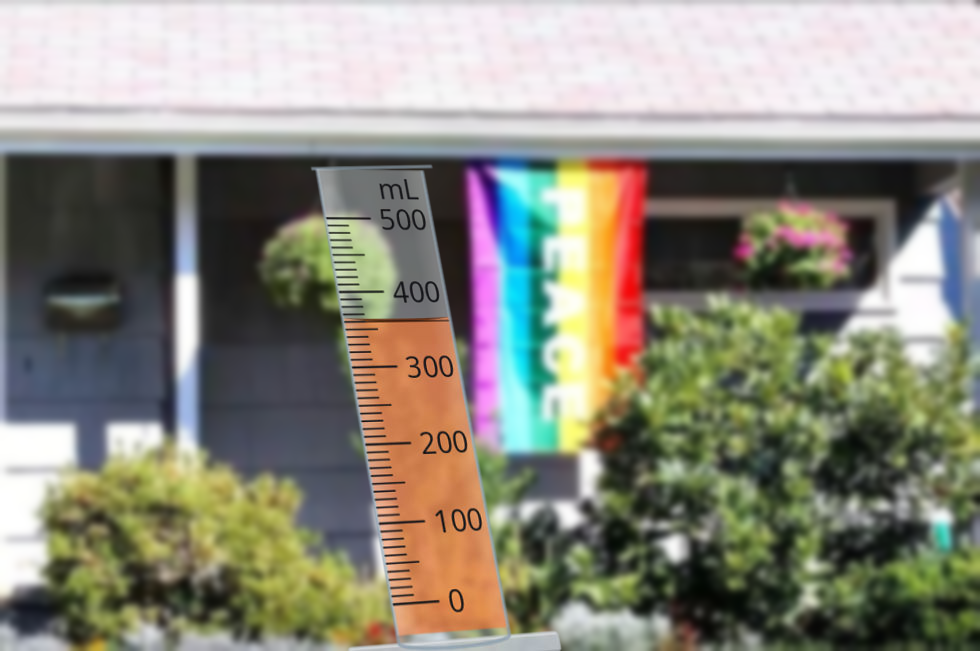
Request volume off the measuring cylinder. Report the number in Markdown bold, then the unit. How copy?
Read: **360** mL
